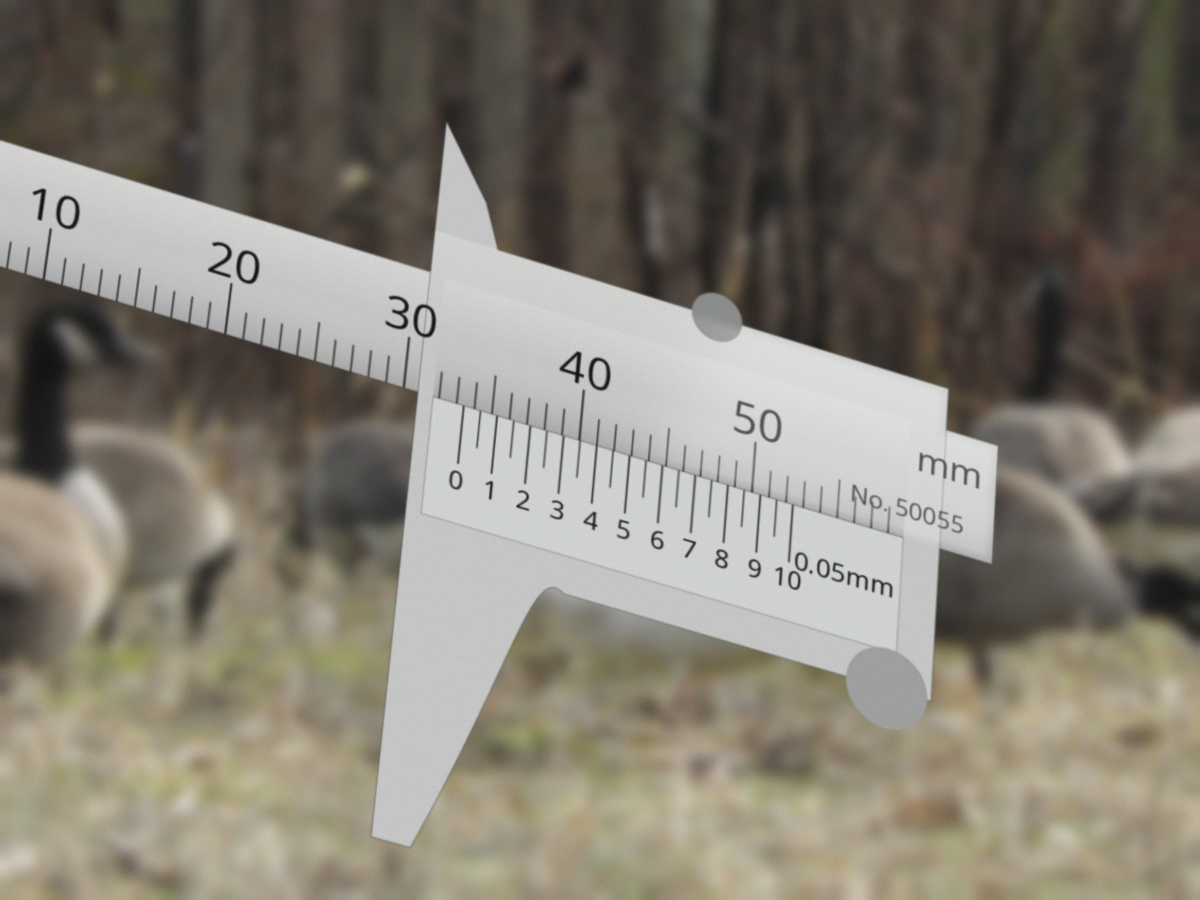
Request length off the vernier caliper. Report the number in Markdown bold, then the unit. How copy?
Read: **33.4** mm
